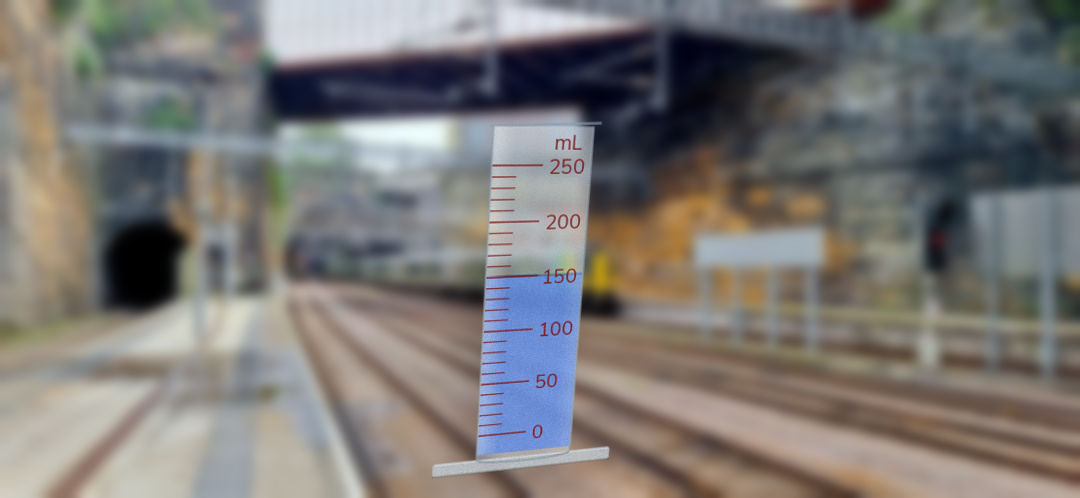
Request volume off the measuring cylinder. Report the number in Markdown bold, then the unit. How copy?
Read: **150** mL
